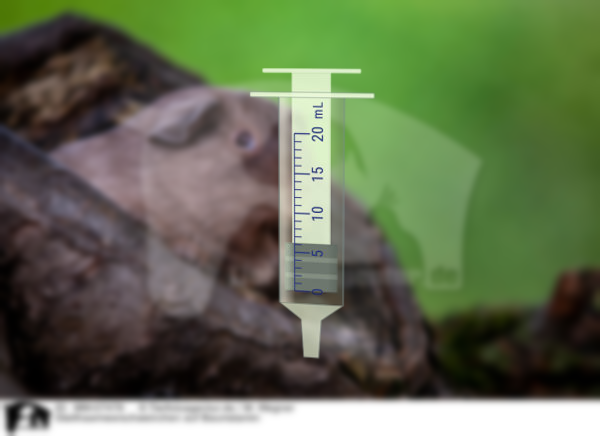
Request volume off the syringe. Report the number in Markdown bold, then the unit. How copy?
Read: **0** mL
